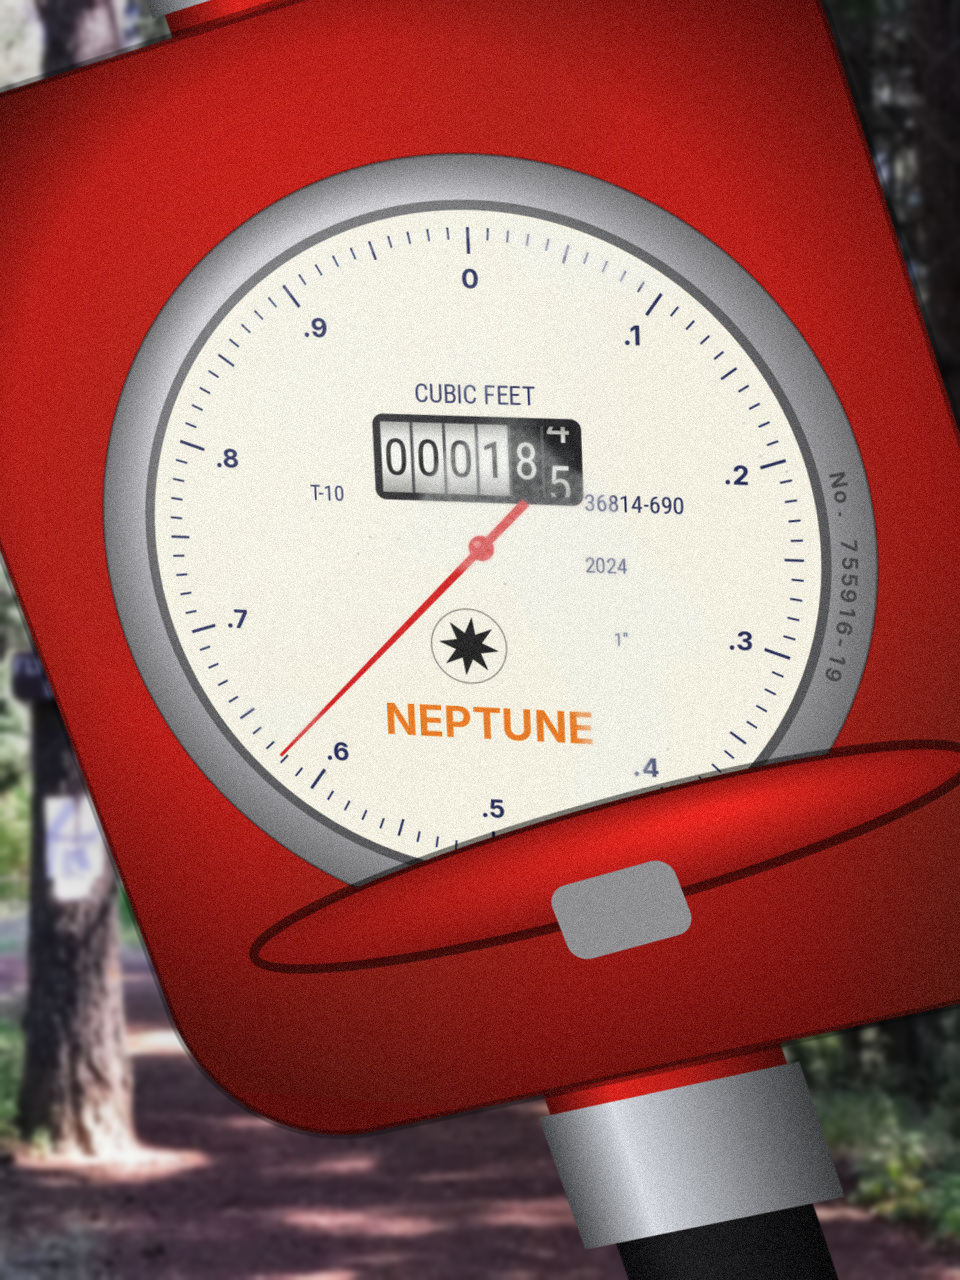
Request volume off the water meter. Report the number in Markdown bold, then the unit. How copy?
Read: **184.62** ft³
